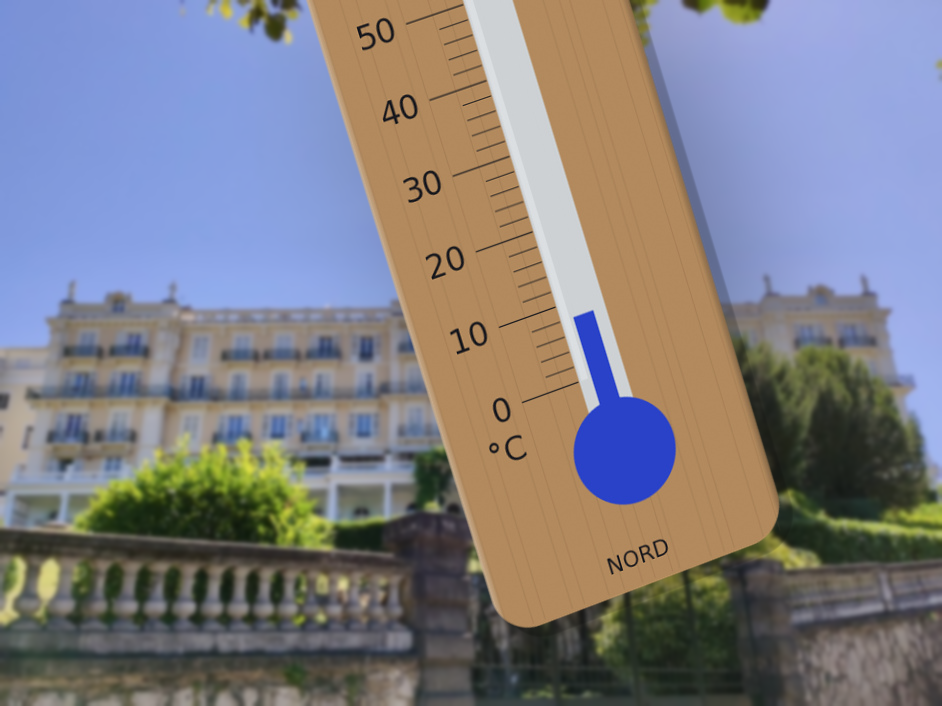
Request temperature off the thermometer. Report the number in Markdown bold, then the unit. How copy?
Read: **8** °C
